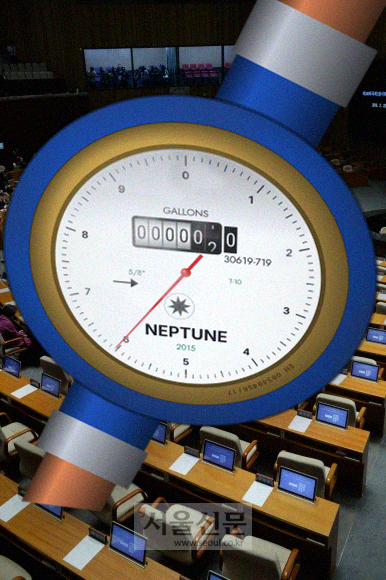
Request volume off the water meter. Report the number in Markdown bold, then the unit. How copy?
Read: **16.0** gal
